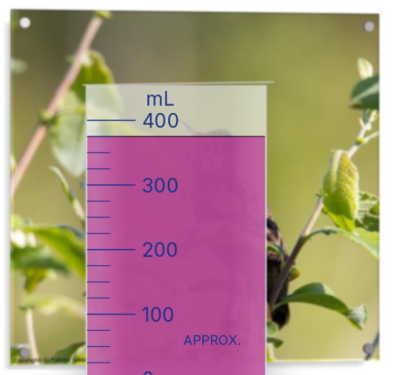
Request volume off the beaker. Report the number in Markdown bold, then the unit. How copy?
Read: **375** mL
